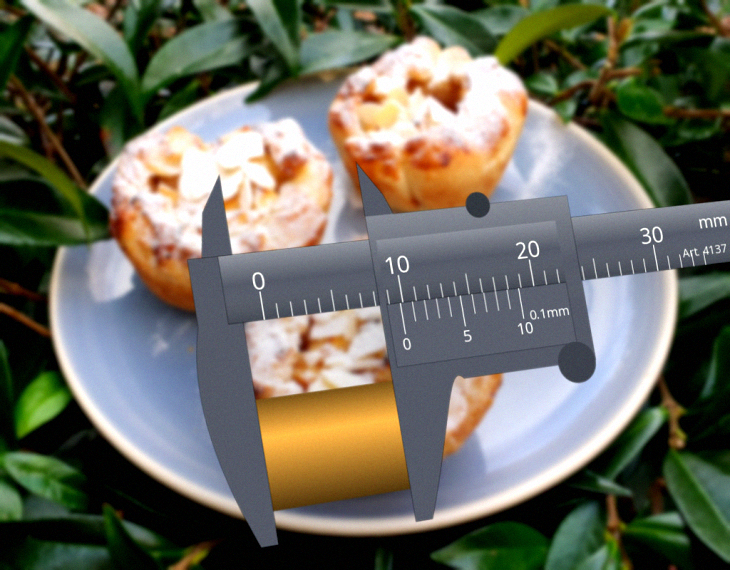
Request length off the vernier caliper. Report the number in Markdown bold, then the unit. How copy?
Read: **9.8** mm
